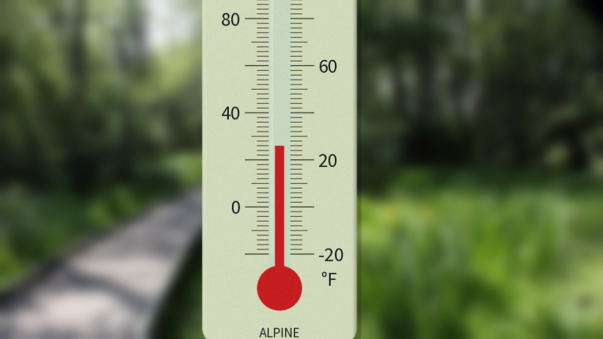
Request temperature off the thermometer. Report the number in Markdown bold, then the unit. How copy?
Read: **26** °F
